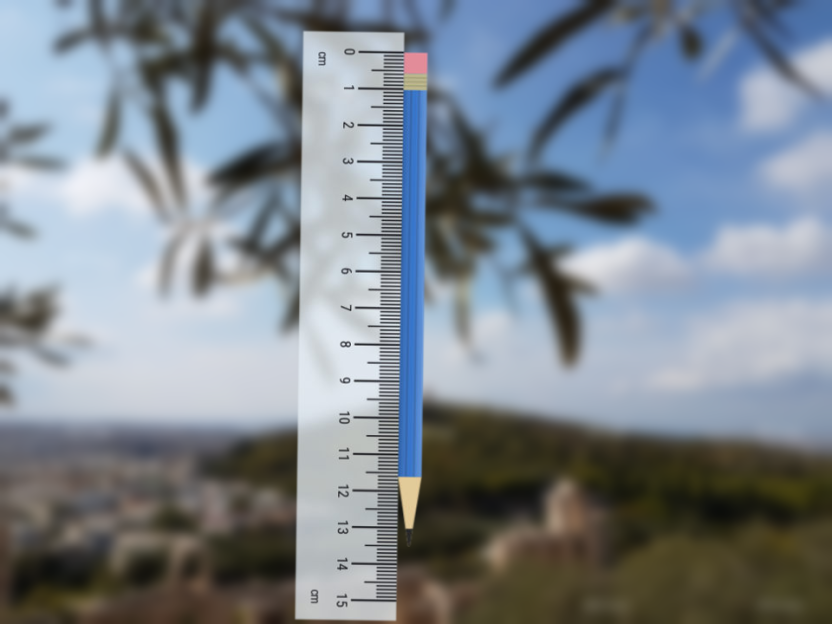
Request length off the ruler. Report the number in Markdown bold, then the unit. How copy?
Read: **13.5** cm
